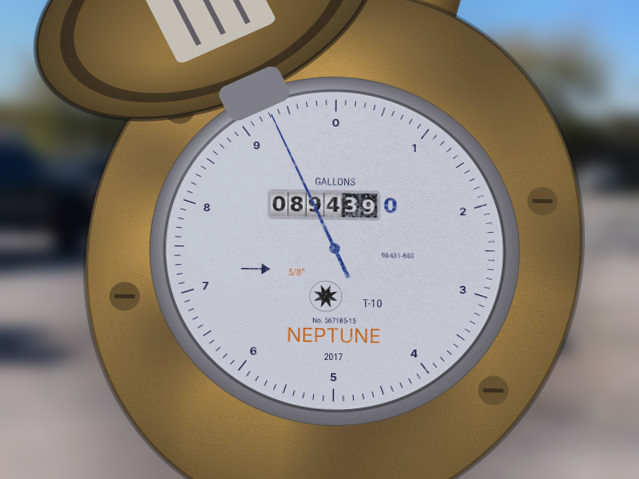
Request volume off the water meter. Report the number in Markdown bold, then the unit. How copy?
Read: **894389.3** gal
